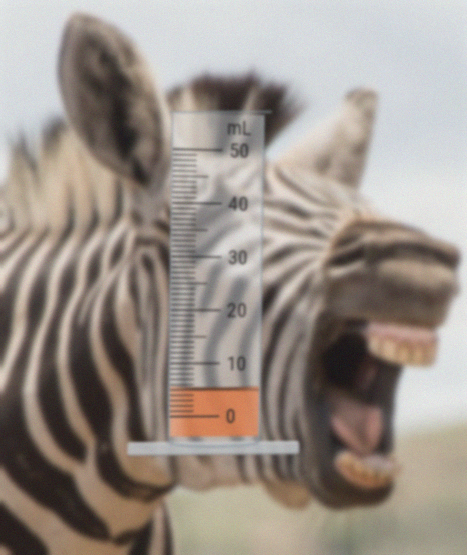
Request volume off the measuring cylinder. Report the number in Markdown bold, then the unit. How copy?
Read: **5** mL
